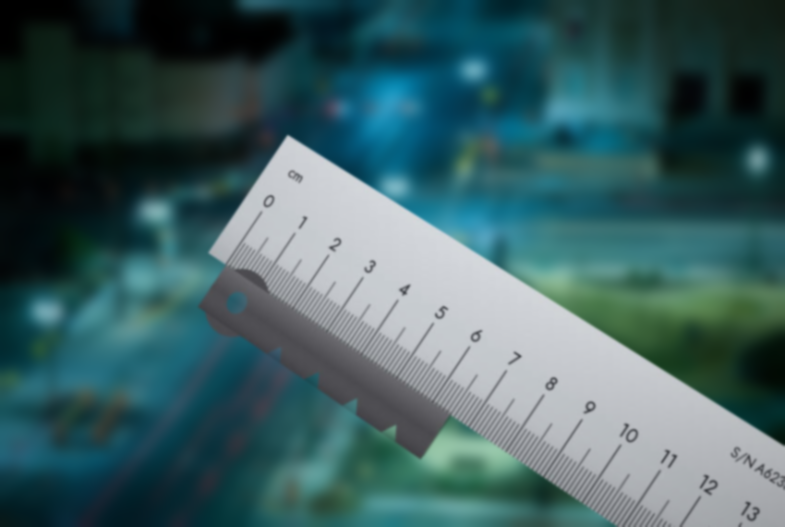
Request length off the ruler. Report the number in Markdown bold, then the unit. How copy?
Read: **6.5** cm
